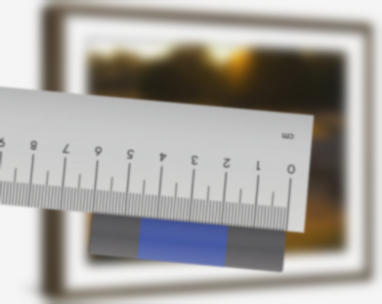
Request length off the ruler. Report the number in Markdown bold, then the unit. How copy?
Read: **6** cm
